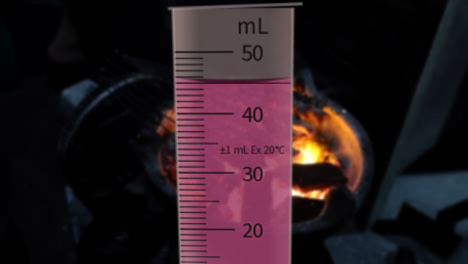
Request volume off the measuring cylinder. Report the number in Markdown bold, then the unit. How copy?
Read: **45** mL
